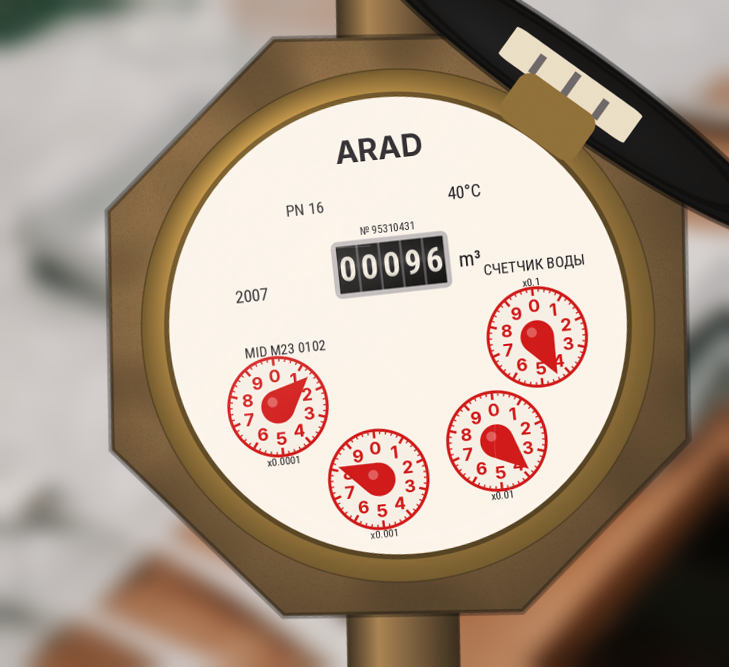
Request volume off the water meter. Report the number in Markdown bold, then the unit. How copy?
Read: **96.4381** m³
